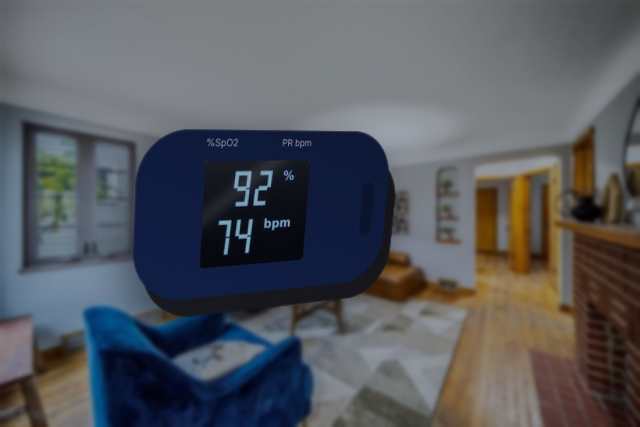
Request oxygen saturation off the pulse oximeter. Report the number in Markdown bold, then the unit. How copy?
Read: **92** %
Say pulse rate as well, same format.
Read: **74** bpm
